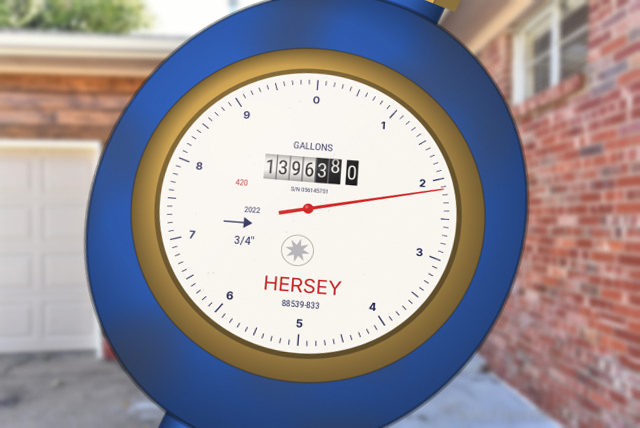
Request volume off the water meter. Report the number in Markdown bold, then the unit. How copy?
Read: **1396382.1** gal
